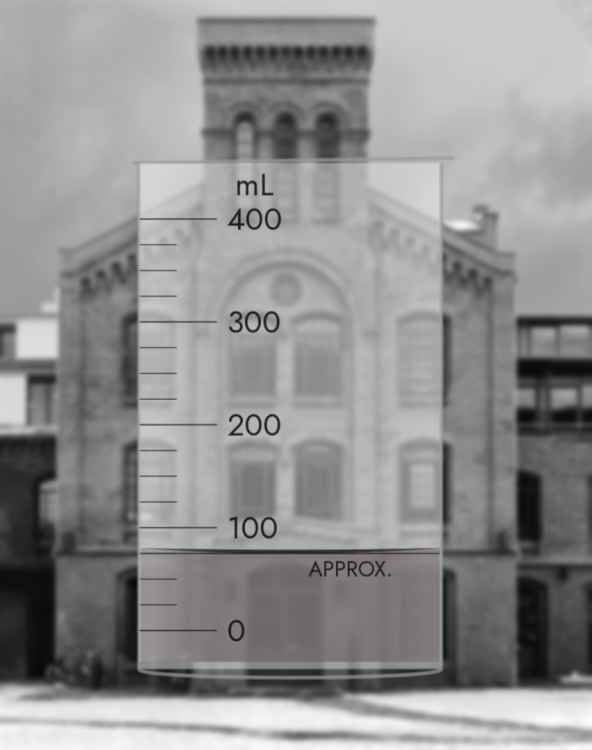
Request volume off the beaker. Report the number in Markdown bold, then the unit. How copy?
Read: **75** mL
